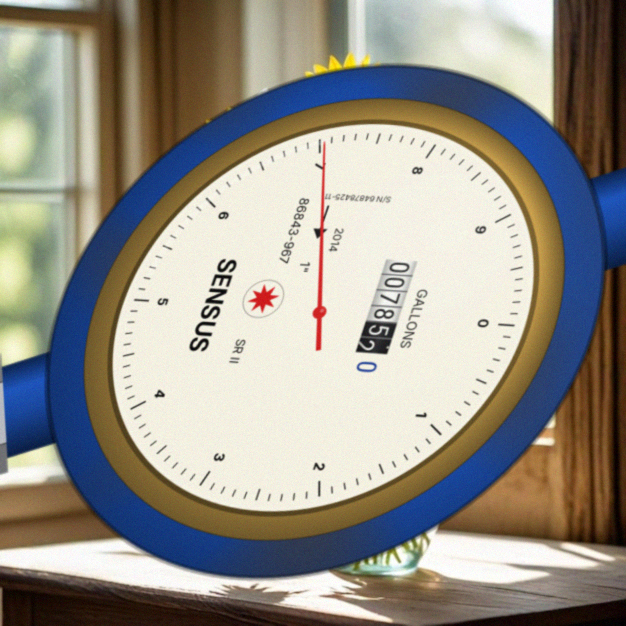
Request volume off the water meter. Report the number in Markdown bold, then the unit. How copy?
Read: **78517.0** gal
